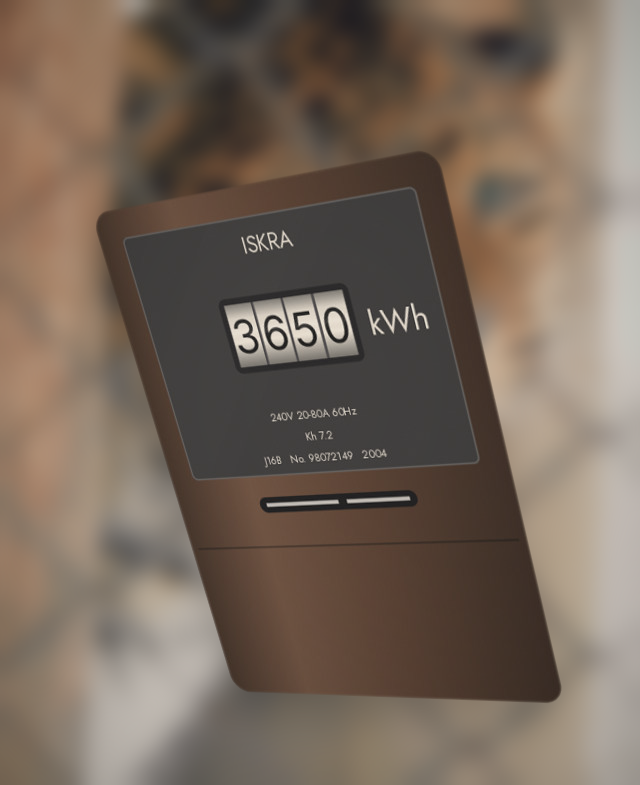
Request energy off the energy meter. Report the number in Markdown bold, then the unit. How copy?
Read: **3650** kWh
